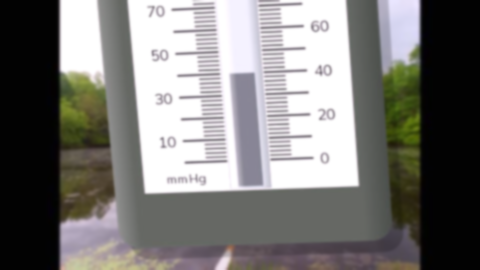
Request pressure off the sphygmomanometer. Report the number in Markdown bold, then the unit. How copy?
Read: **40** mmHg
